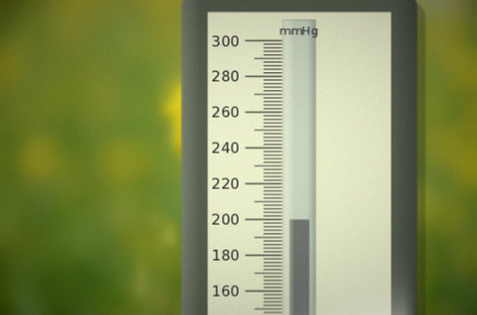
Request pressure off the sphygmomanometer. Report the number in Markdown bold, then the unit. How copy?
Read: **200** mmHg
